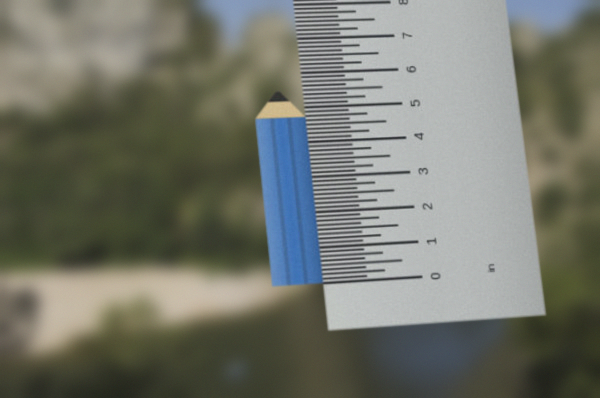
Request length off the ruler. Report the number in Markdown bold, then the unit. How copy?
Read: **5.5** in
